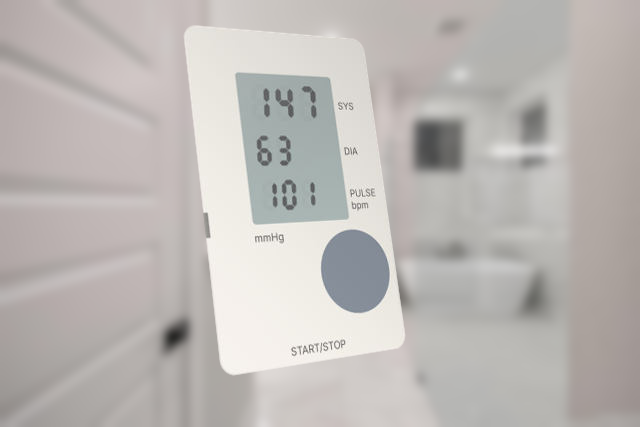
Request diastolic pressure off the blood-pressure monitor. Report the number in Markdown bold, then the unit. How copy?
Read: **63** mmHg
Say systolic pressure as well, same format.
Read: **147** mmHg
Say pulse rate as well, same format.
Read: **101** bpm
